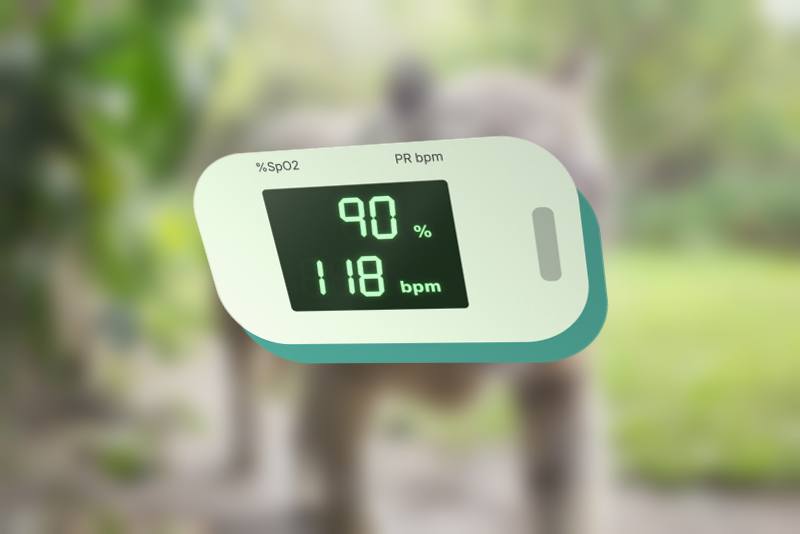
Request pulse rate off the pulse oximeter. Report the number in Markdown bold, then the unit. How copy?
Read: **118** bpm
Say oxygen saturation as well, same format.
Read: **90** %
